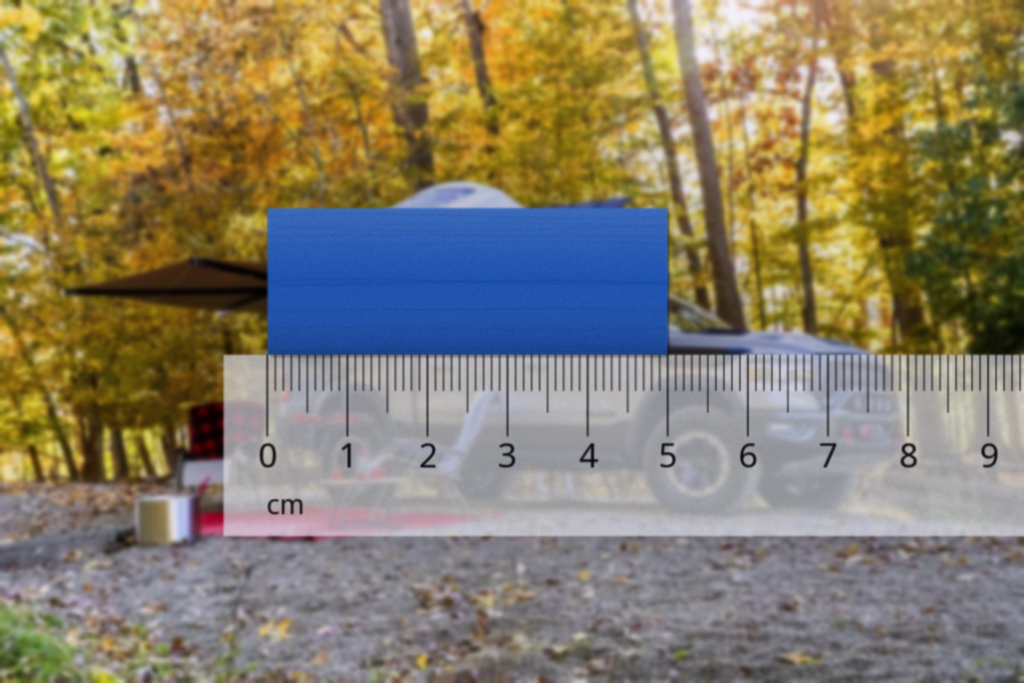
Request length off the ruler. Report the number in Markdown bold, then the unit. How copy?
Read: **5** cm
